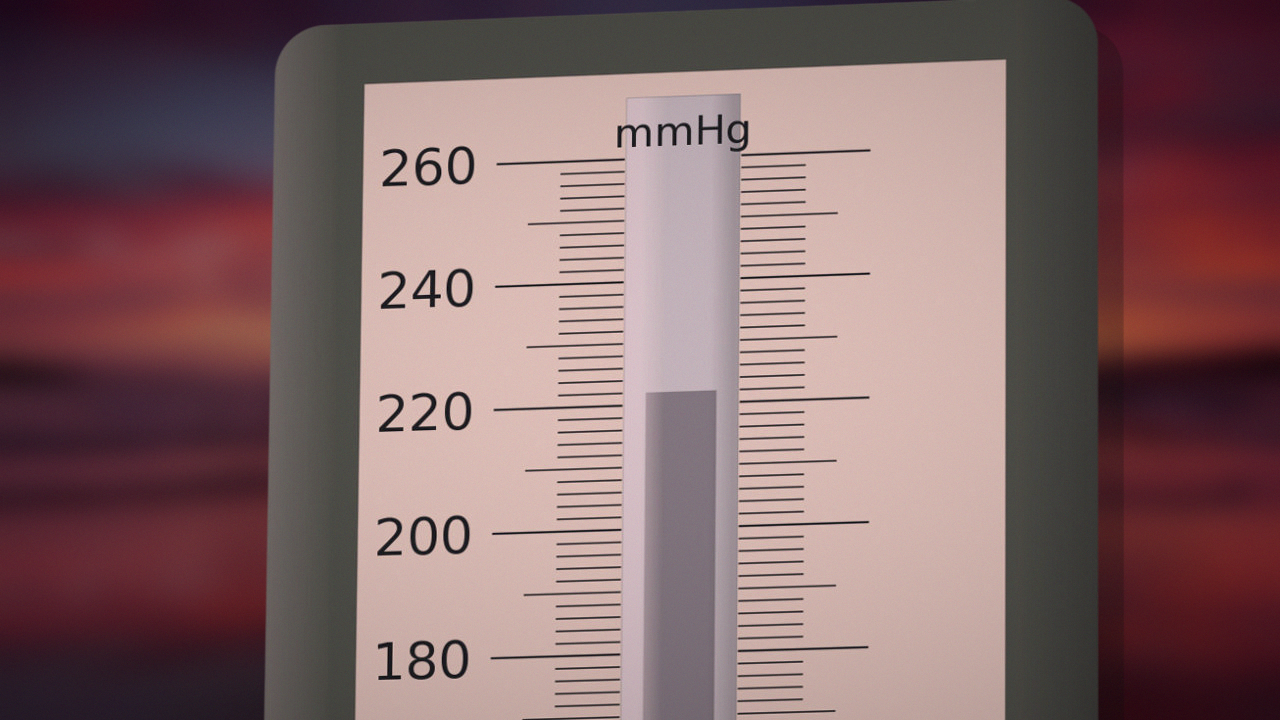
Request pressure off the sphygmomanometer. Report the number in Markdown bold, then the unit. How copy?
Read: **222** mmHg
